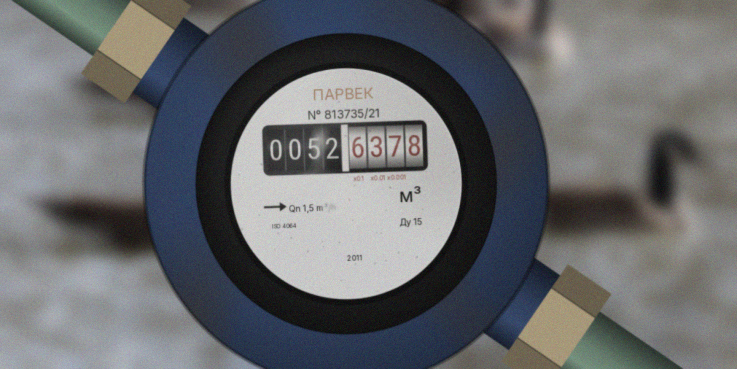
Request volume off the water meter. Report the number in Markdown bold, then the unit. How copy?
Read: **52.6378** m³
